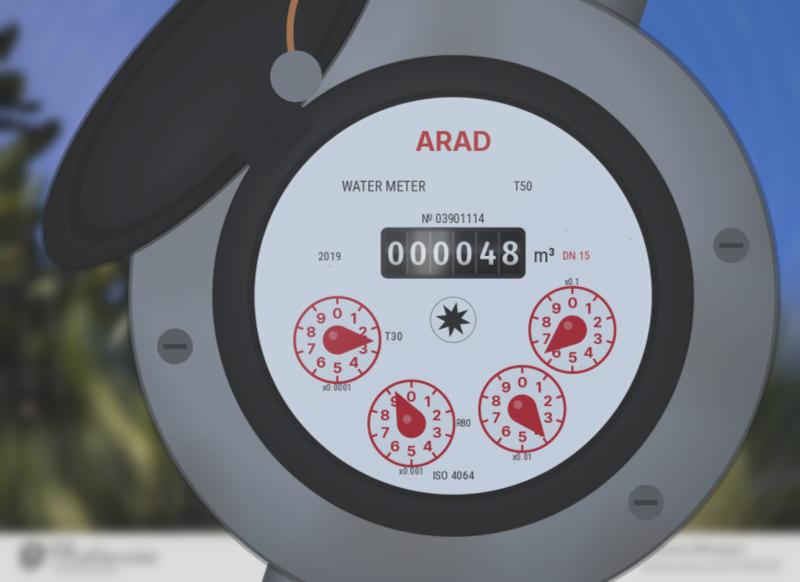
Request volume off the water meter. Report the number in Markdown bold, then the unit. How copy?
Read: **48.6392** m³
